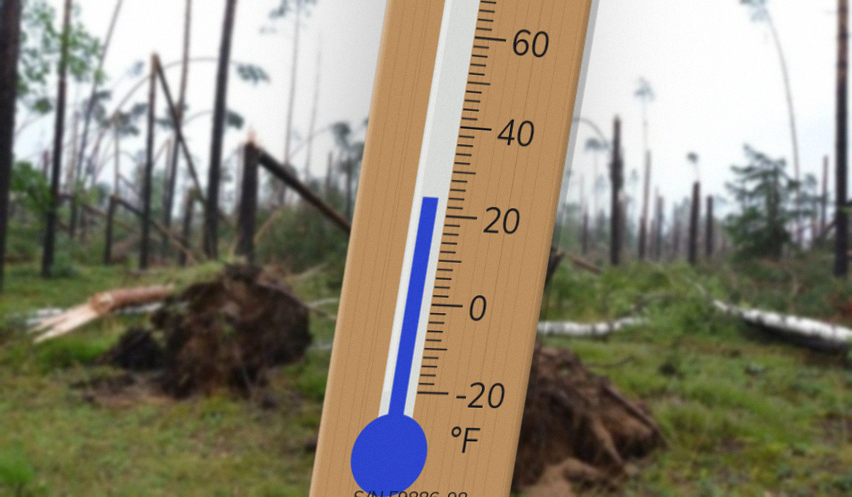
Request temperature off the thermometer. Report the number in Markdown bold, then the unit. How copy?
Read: **24** °F
